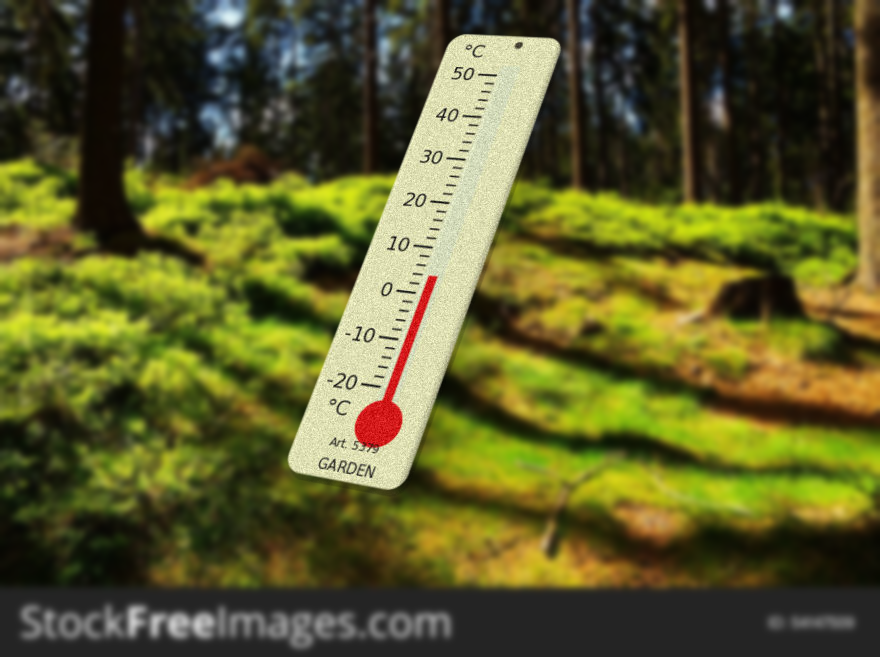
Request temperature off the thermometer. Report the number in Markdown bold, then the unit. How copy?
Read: **4** °C
